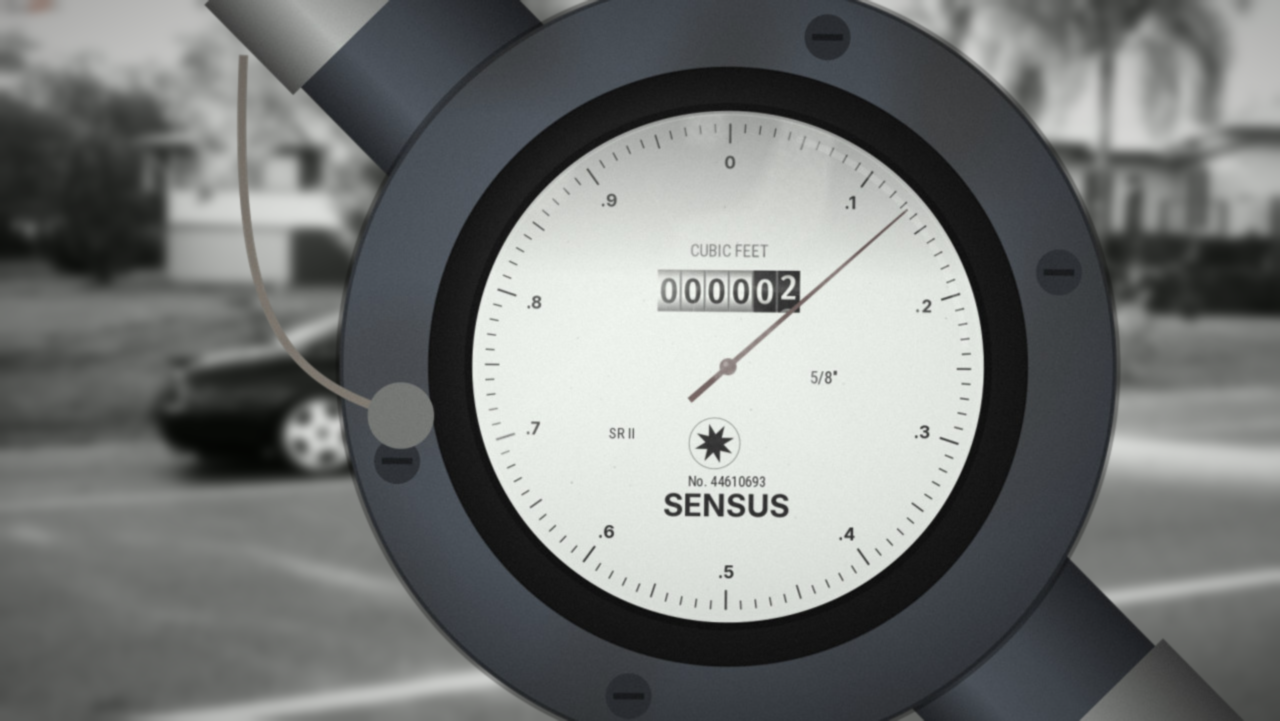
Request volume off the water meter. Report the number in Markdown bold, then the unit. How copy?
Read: **2.13** ft³
